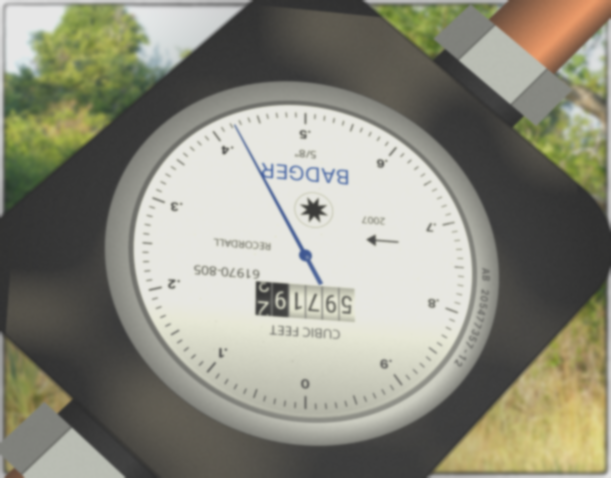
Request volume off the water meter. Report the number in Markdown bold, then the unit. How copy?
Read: **597192.42** ft³
